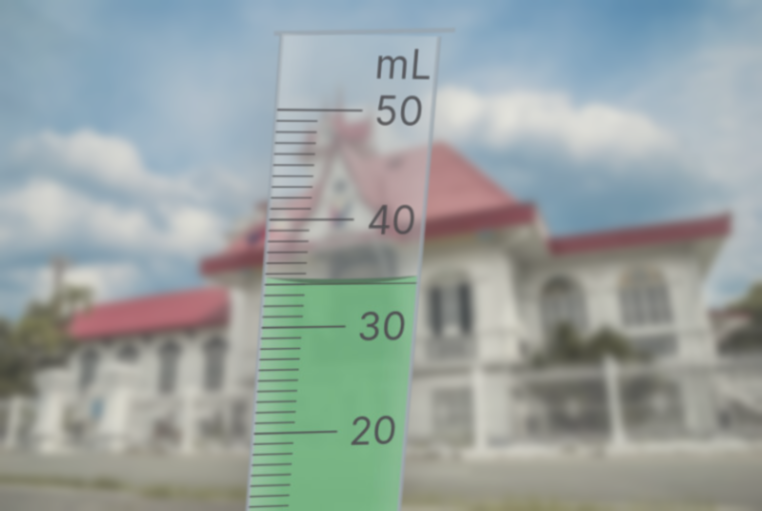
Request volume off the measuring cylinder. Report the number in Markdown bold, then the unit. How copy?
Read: **34** mL
